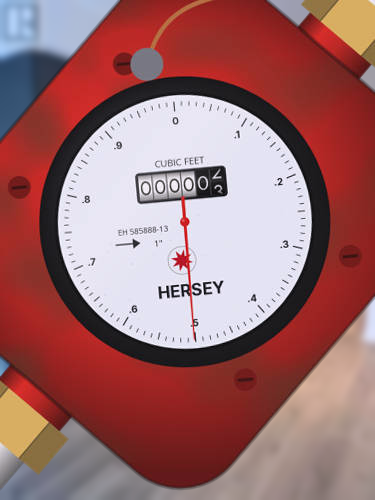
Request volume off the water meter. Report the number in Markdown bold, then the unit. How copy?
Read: **2.50** ft³
